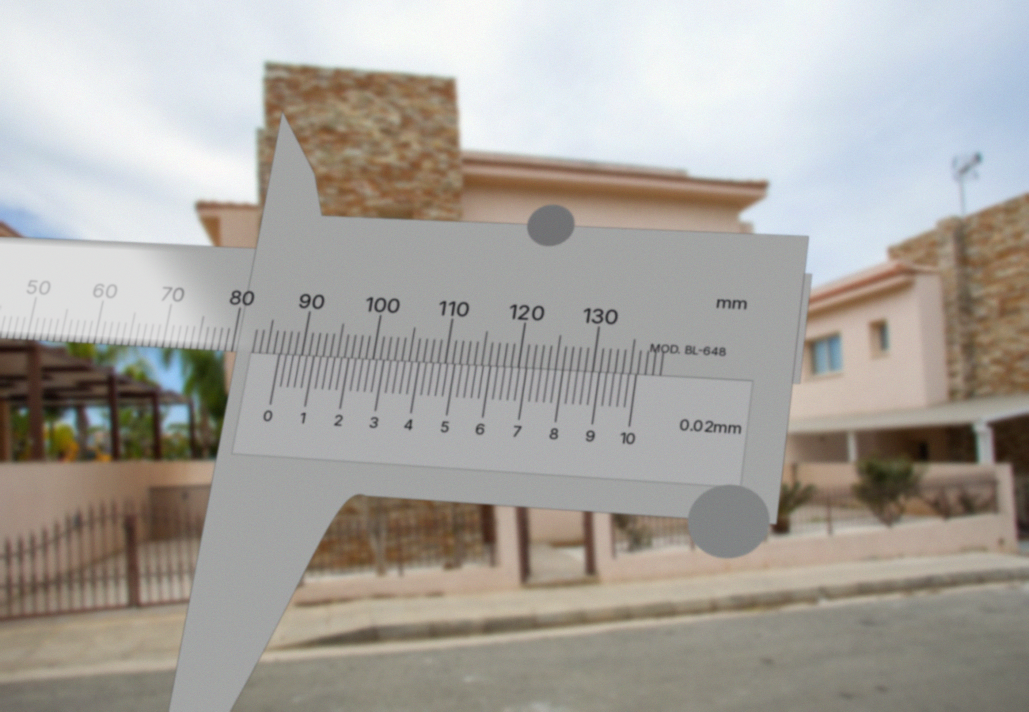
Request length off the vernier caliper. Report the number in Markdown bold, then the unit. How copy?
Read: **86.8** mm
